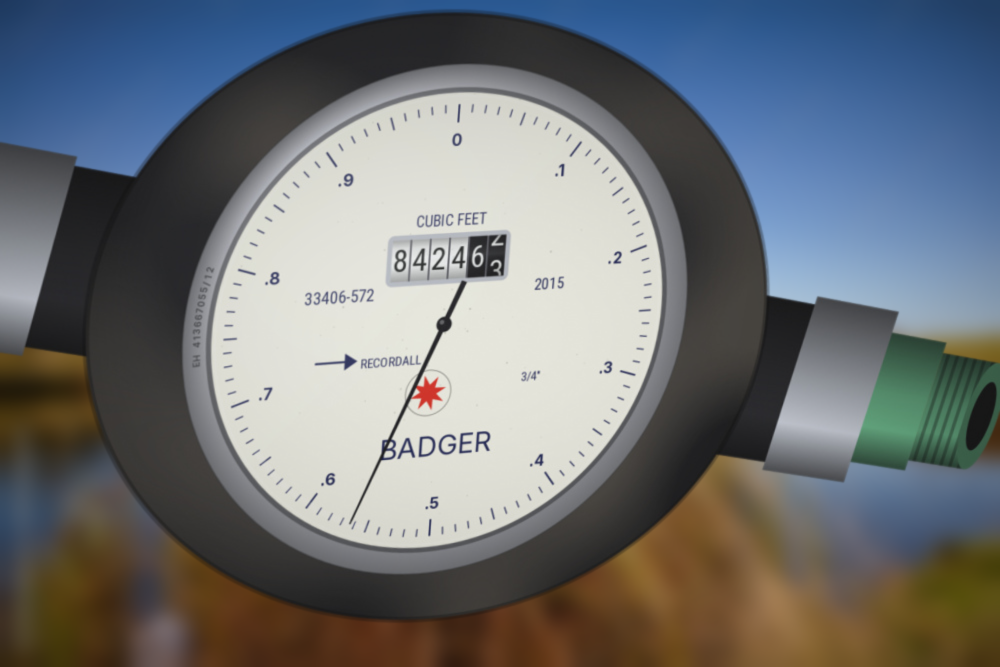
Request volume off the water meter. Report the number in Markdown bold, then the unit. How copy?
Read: **842462.56** ft³
